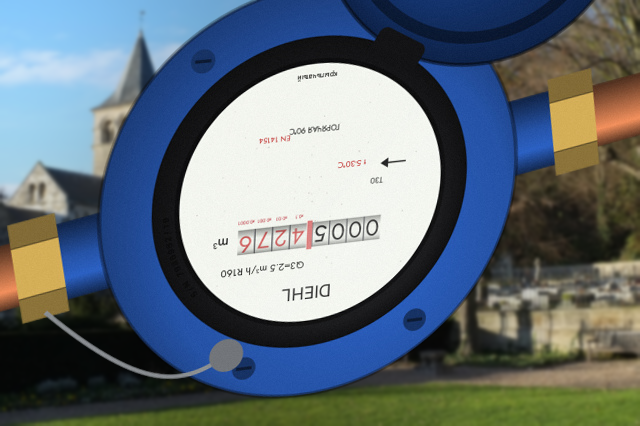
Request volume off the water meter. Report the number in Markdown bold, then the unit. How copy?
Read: **5.4276** m³
